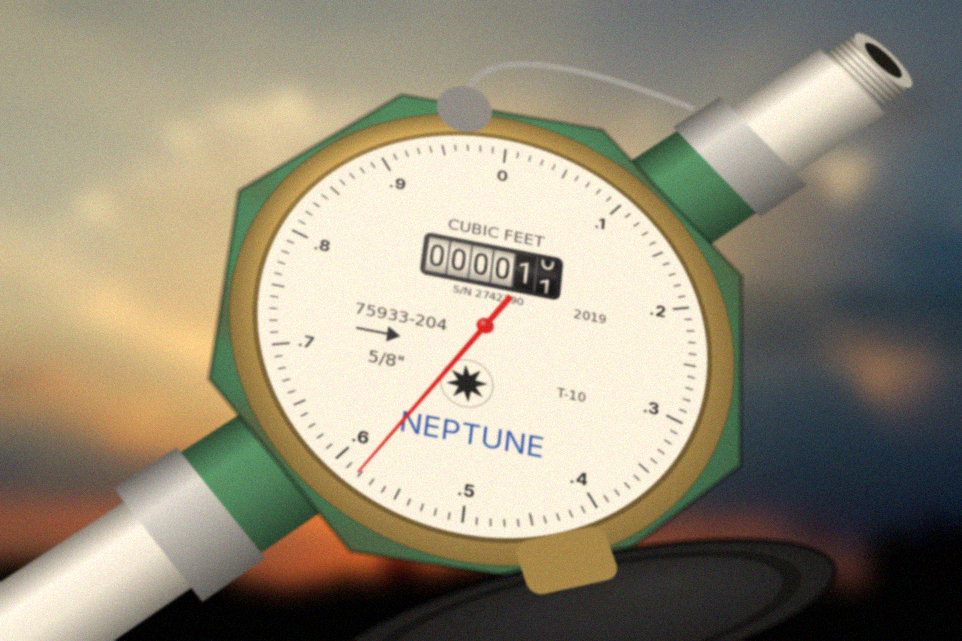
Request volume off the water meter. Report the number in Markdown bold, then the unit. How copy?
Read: **10.58** ft³
